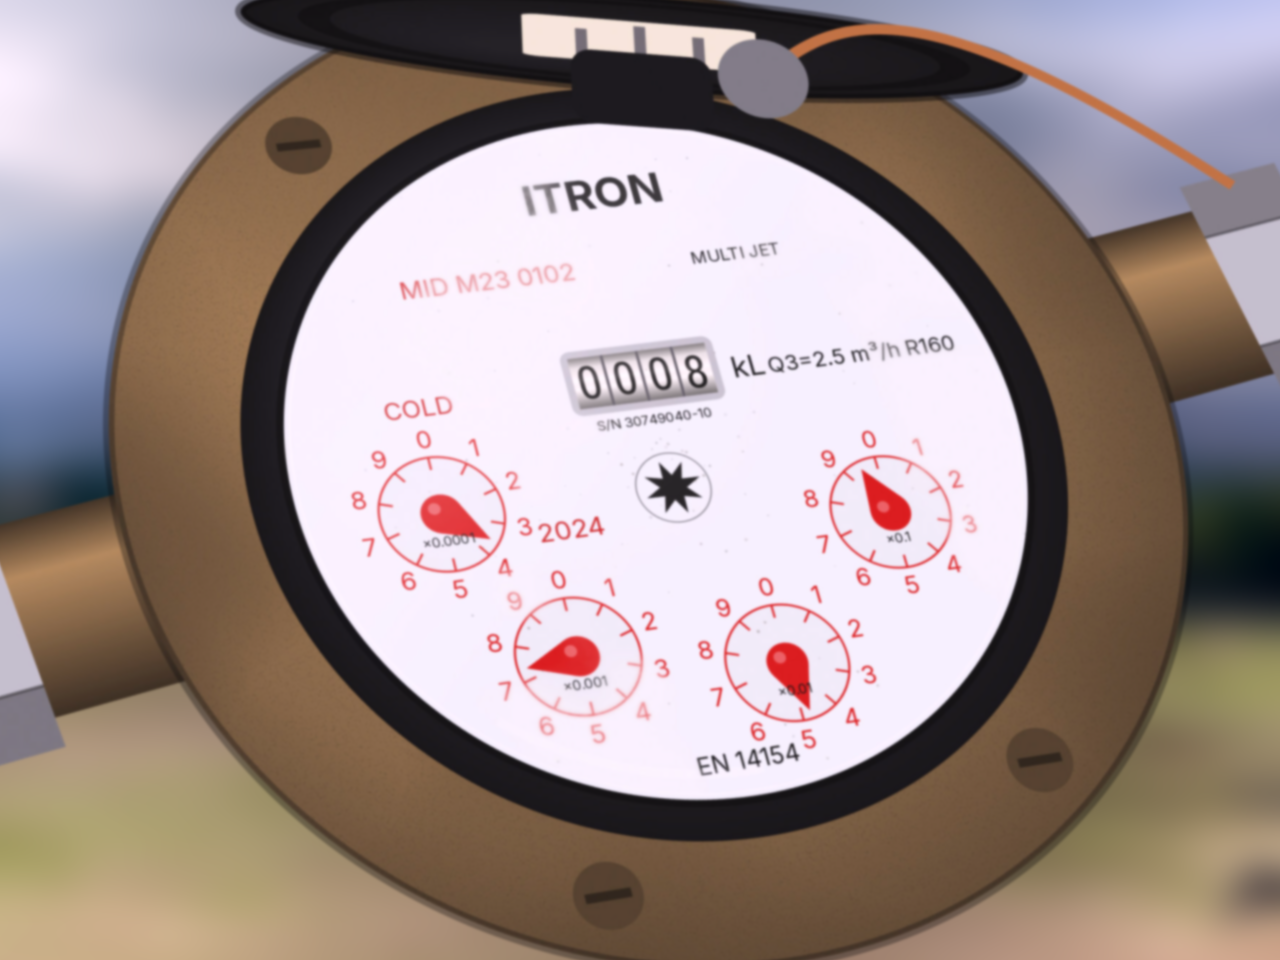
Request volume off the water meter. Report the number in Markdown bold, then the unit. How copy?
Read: **7.9473** kL
